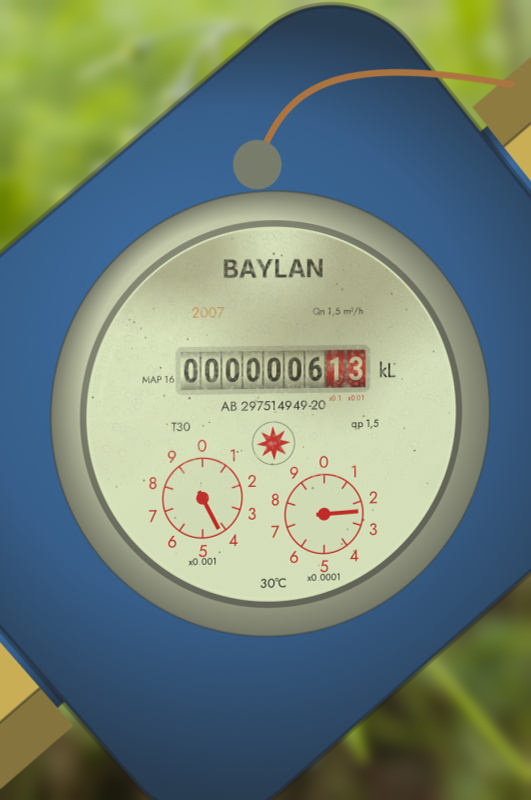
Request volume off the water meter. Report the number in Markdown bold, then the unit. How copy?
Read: **6.1342** kL
